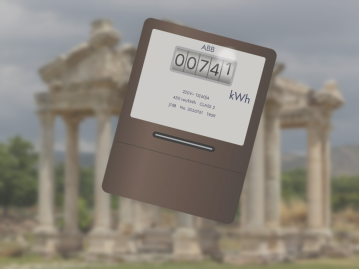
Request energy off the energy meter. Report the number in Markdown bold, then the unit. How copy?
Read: **741** kWh
